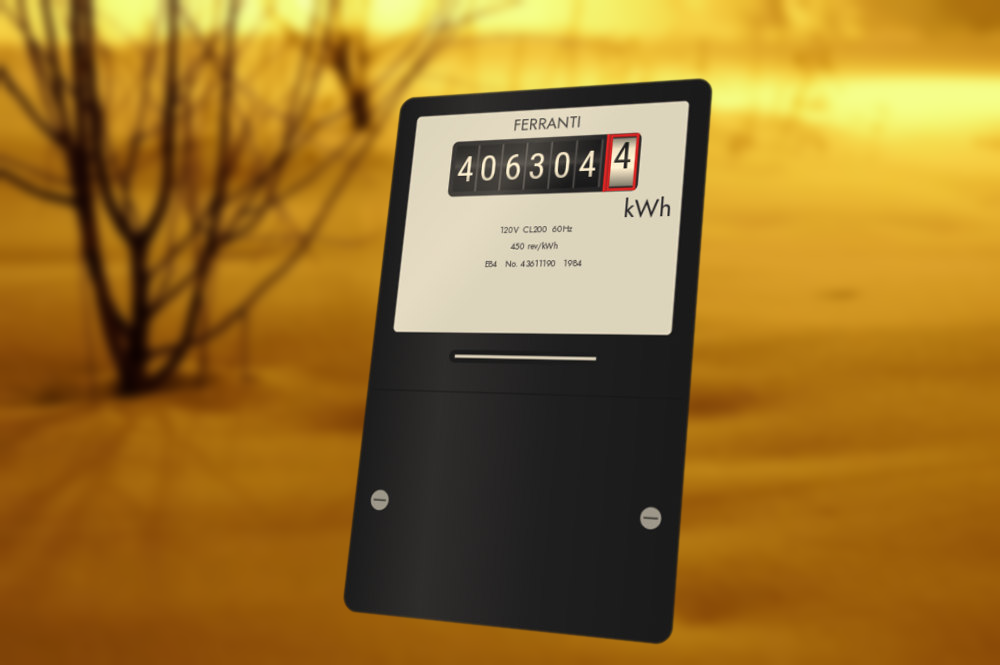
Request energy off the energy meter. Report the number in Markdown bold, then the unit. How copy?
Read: **406304.4** kWh
